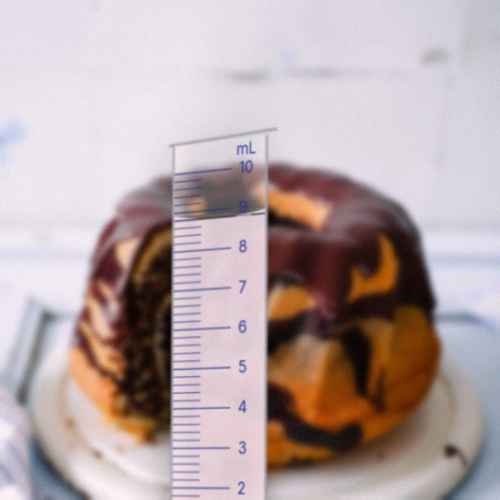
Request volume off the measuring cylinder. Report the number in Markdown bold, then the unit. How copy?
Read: **8.8** mL
